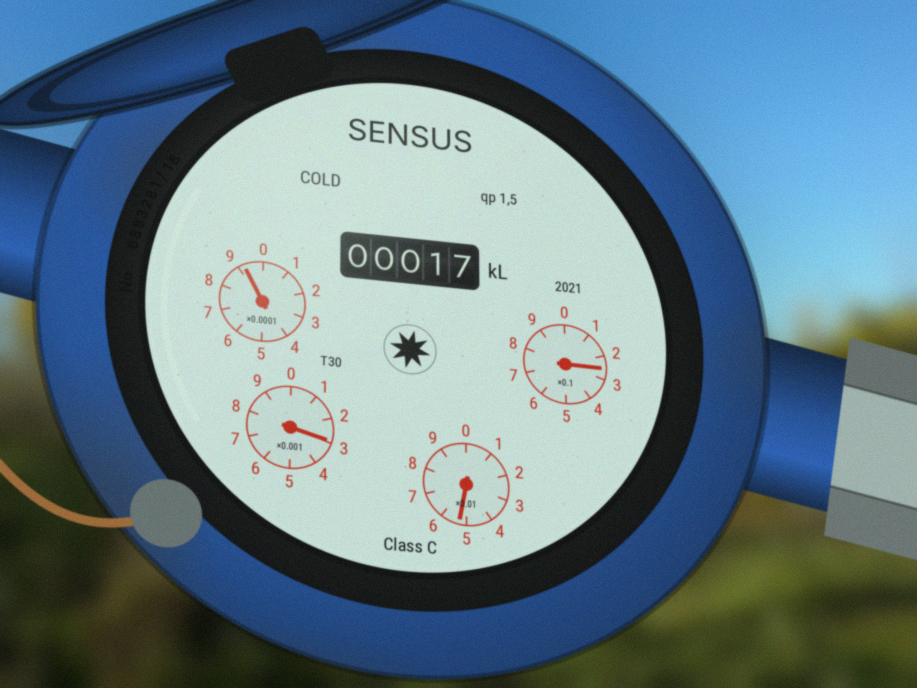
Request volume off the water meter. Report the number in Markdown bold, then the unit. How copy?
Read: **17.2529** kL
